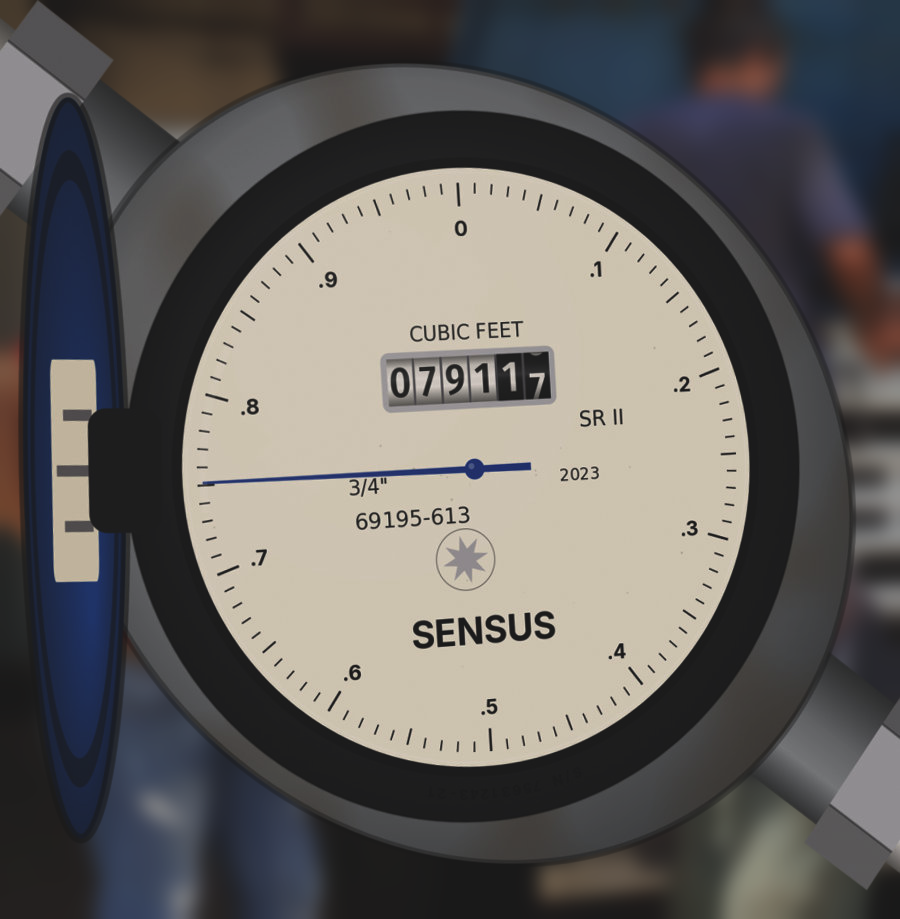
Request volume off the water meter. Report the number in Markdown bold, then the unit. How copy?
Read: **79116.75** ft³
